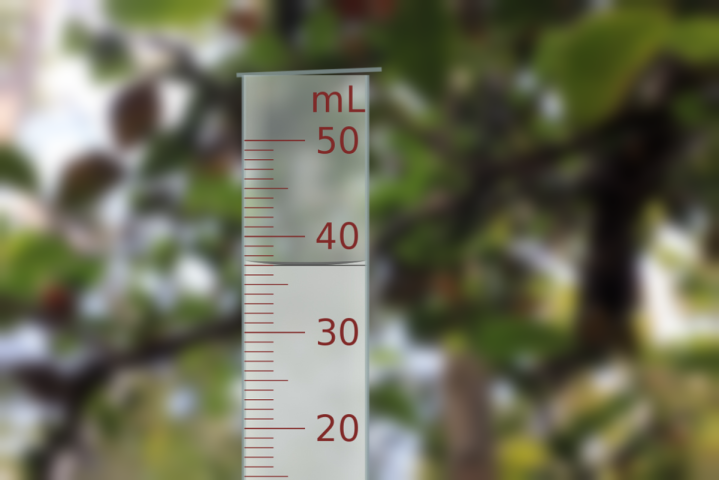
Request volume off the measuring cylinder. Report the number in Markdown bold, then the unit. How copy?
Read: **37** mL
